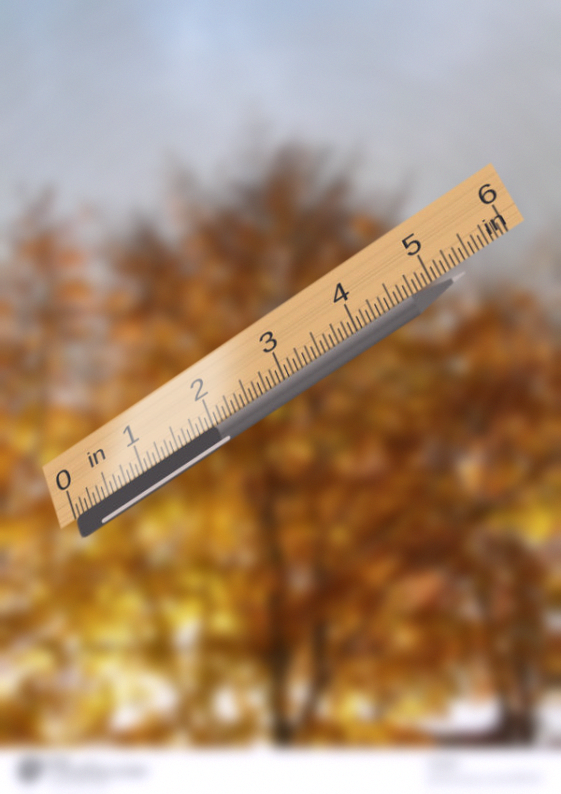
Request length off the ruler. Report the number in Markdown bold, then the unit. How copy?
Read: **5.375** in
